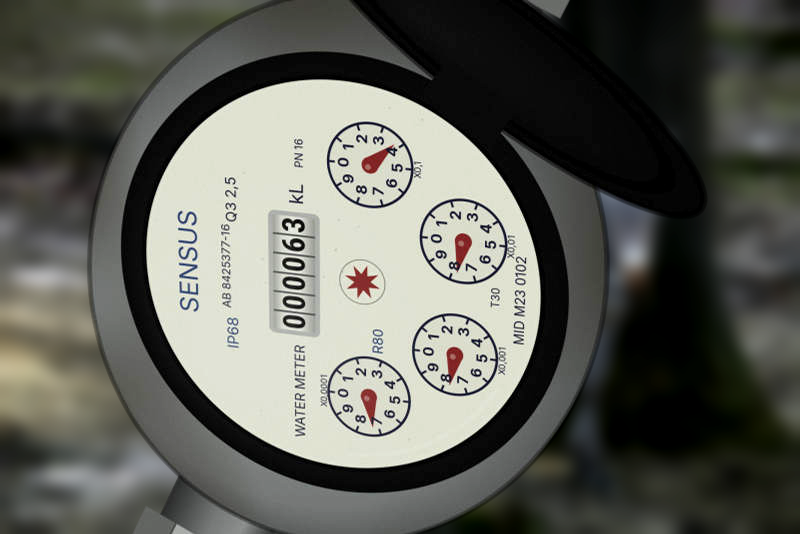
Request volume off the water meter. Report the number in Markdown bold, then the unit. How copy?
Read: **63.3777** kL
